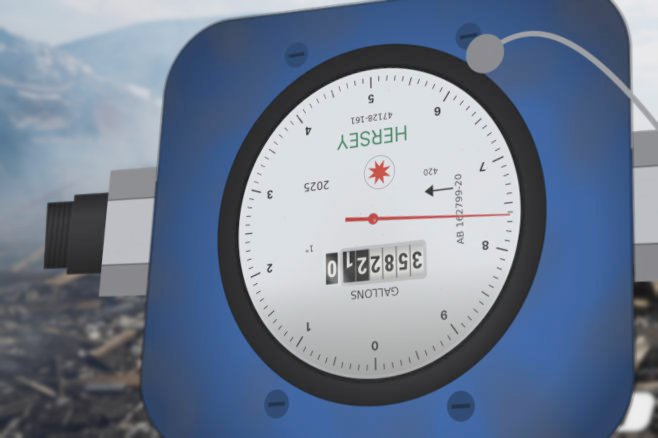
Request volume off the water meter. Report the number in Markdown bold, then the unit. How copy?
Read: **3582207.6** gal
